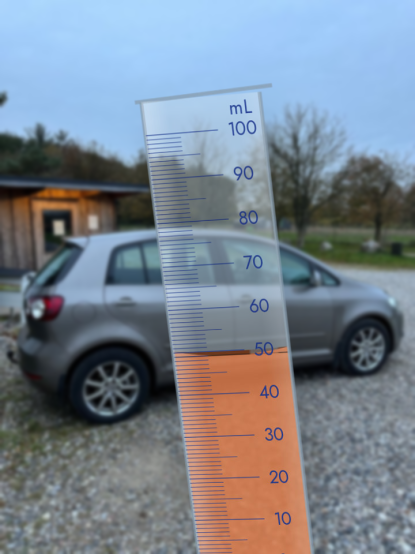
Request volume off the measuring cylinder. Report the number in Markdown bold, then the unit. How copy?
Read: **49** mL
